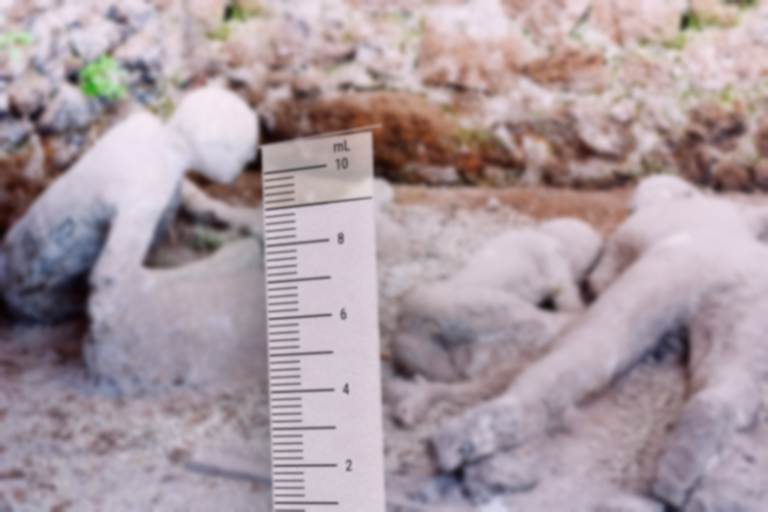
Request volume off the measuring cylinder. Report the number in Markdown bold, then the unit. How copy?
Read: **9** mL
